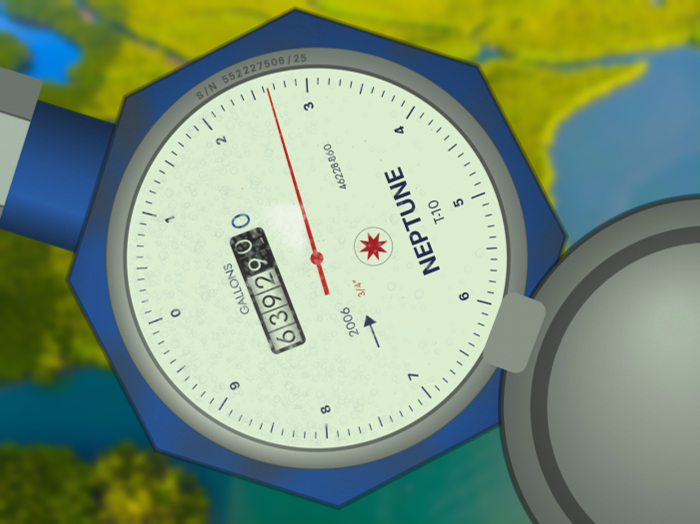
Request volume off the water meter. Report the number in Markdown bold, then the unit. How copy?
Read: **6392902.6** gal
